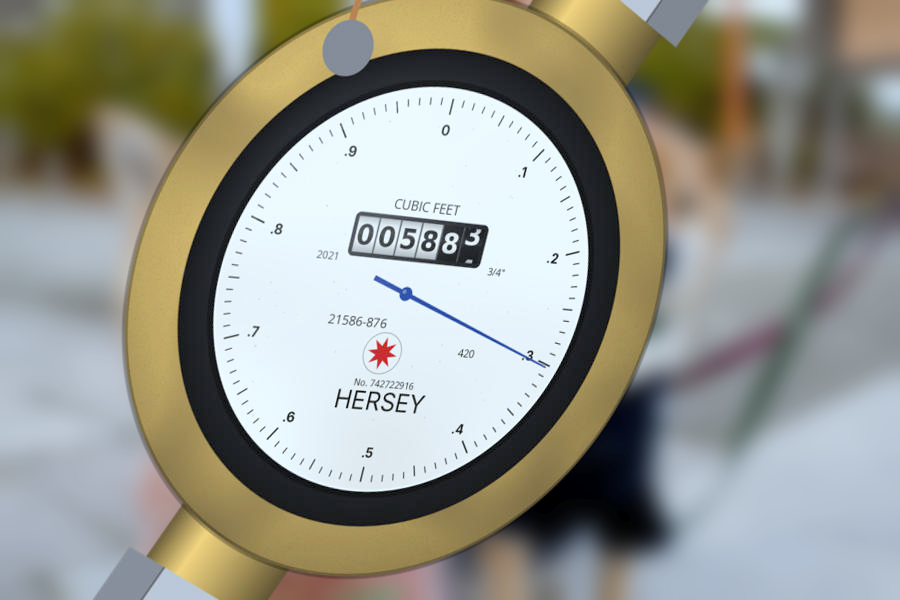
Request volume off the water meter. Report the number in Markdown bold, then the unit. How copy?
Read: **5883.30** ft³
